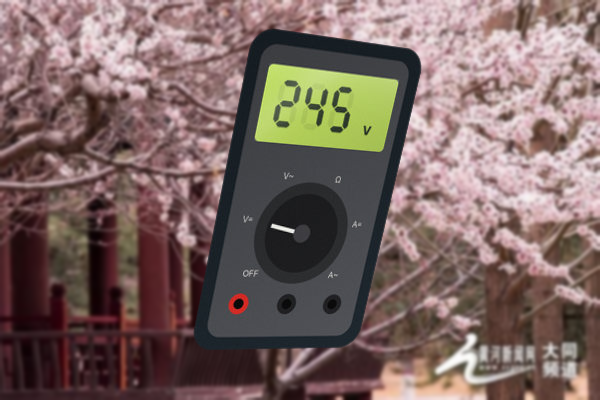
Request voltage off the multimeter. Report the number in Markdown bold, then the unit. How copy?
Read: **245** V
